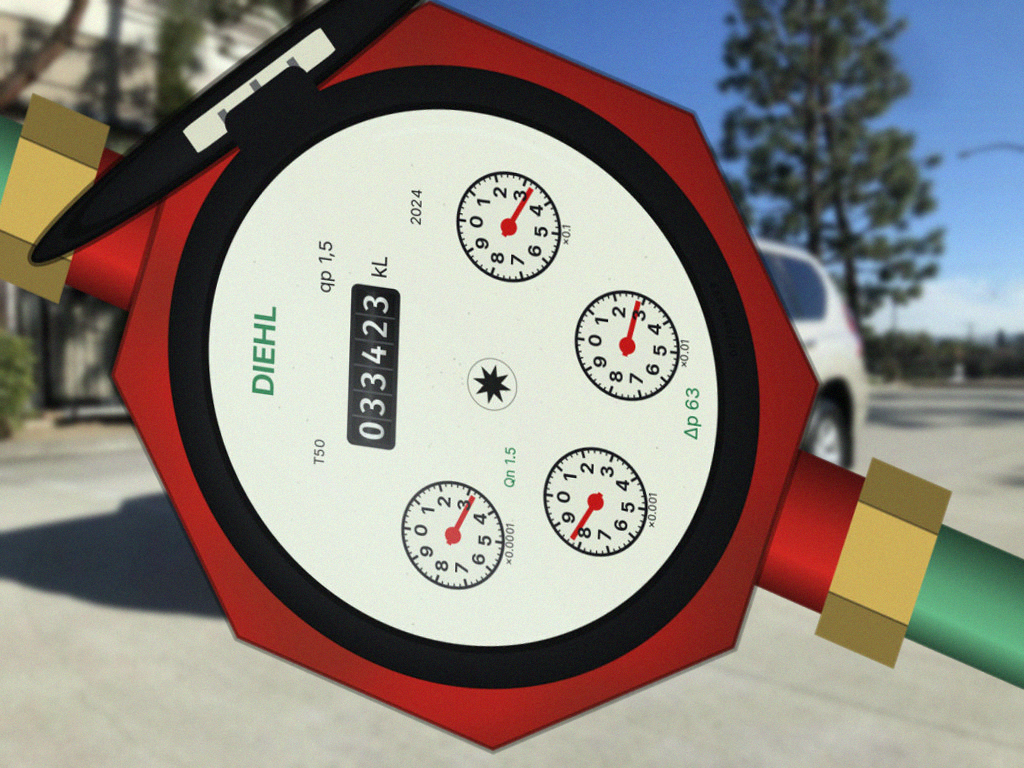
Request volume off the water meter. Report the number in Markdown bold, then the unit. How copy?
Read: **33423.3283** kL
